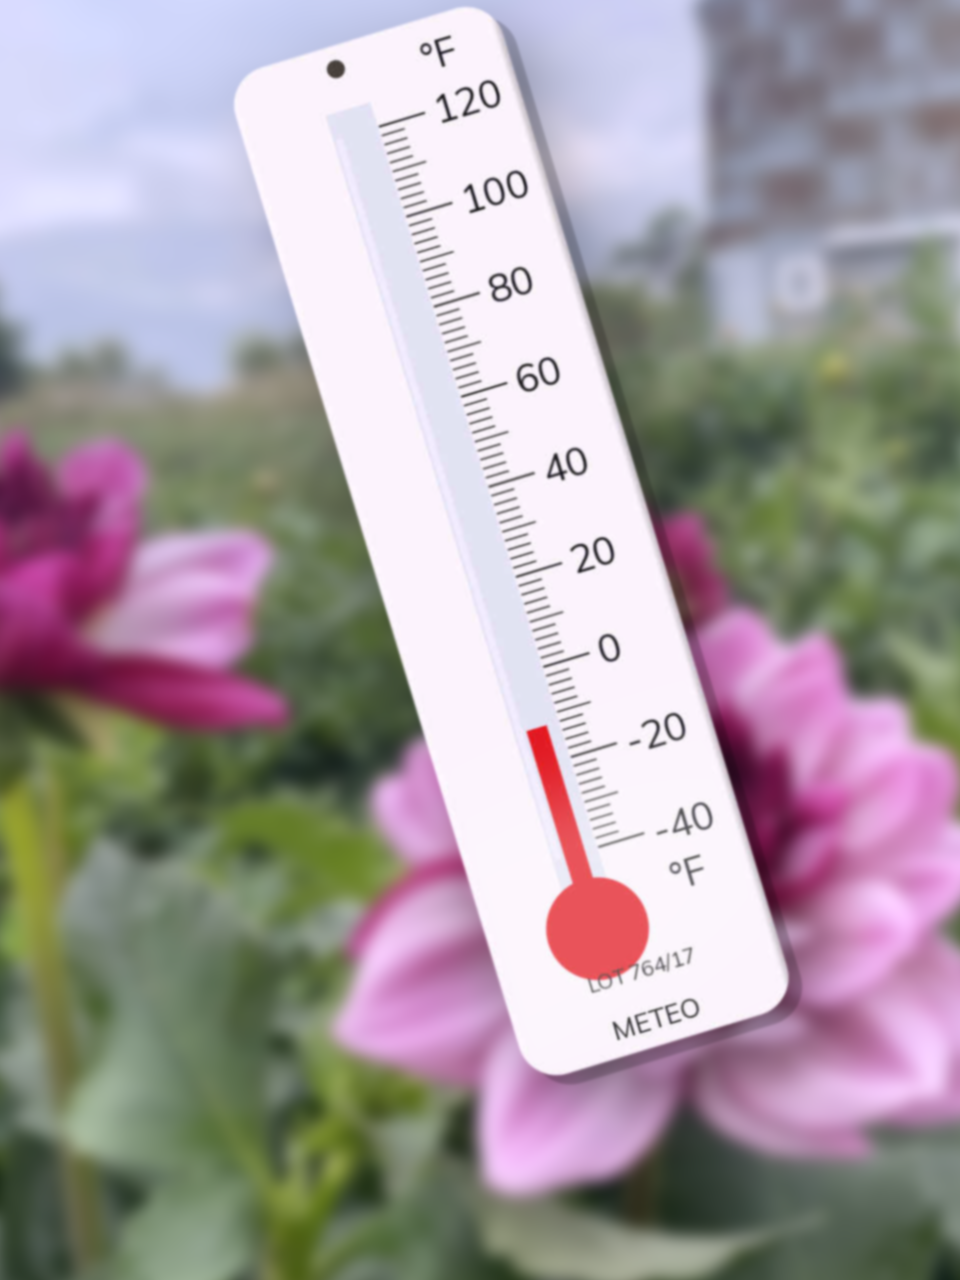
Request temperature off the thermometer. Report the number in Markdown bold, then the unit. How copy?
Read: **-12** °F
